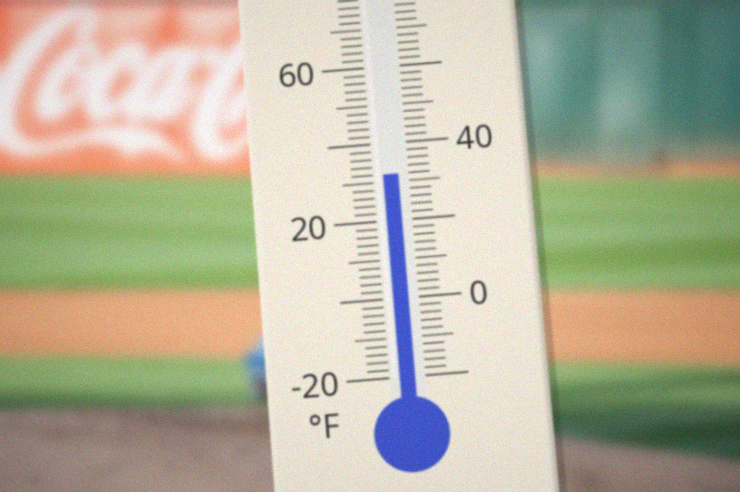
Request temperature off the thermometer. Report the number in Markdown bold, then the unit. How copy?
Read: **32** °F
